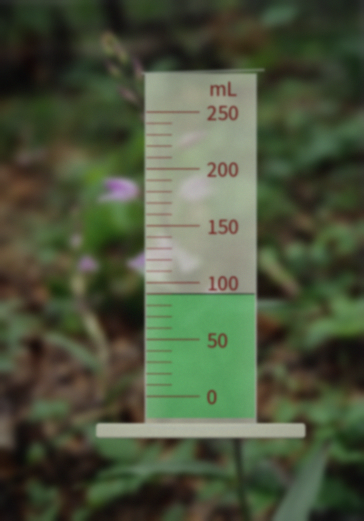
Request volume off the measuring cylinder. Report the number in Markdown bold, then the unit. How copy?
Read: **90** mL
